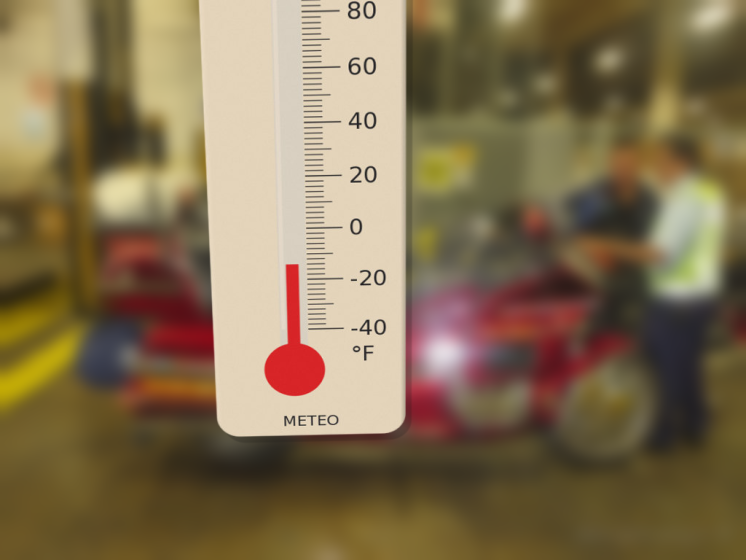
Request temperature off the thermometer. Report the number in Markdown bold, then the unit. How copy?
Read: **-14** °F
